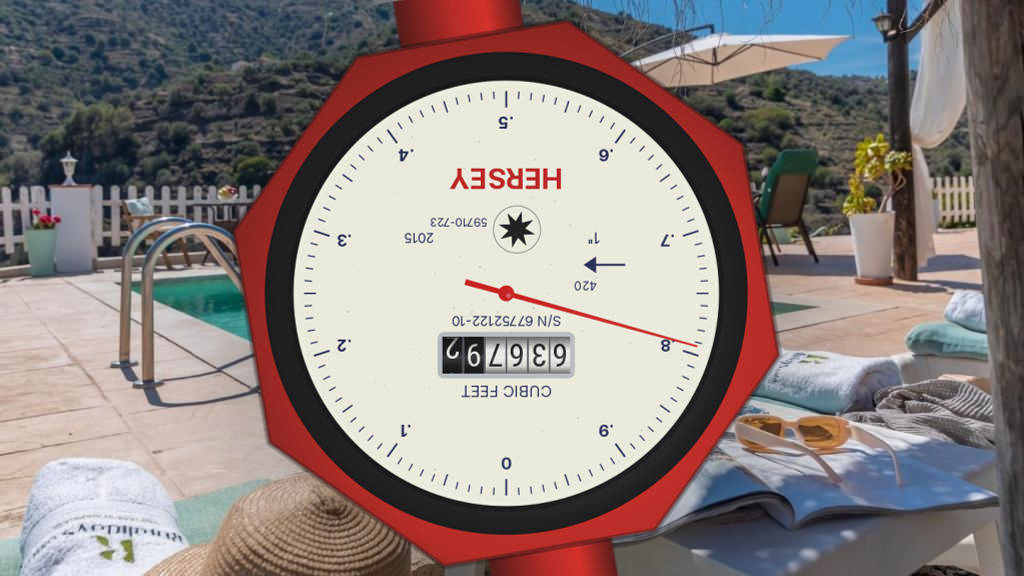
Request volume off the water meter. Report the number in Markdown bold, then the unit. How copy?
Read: **636791.79** ft³
